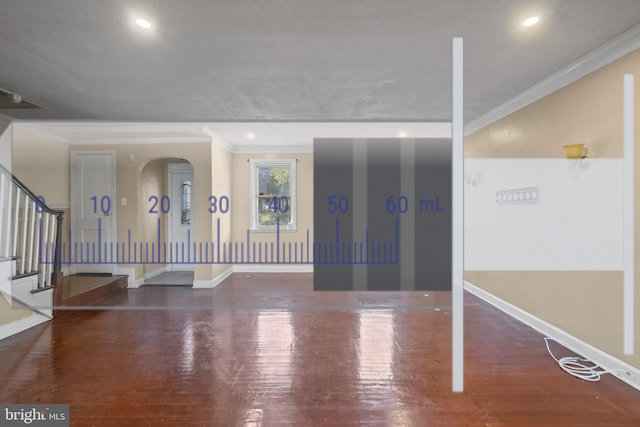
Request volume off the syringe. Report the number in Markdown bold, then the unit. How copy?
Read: **46** mL
